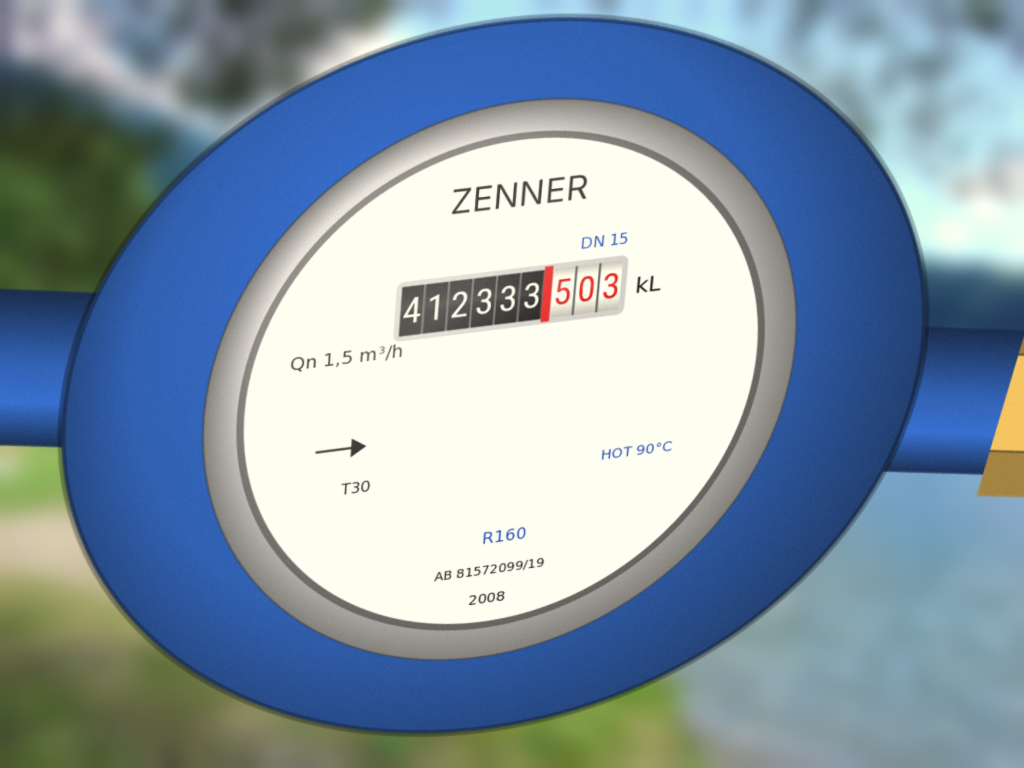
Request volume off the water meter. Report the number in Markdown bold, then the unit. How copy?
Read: **412333.503** kL
